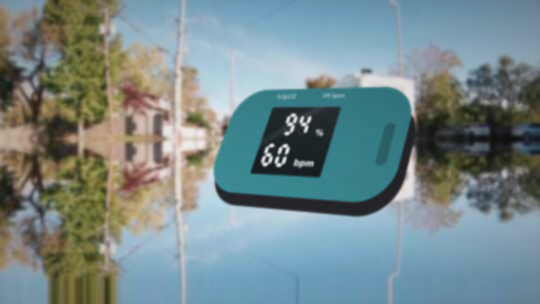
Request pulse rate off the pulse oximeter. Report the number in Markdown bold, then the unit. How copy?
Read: **60** bpm
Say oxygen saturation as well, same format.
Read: **94** %
